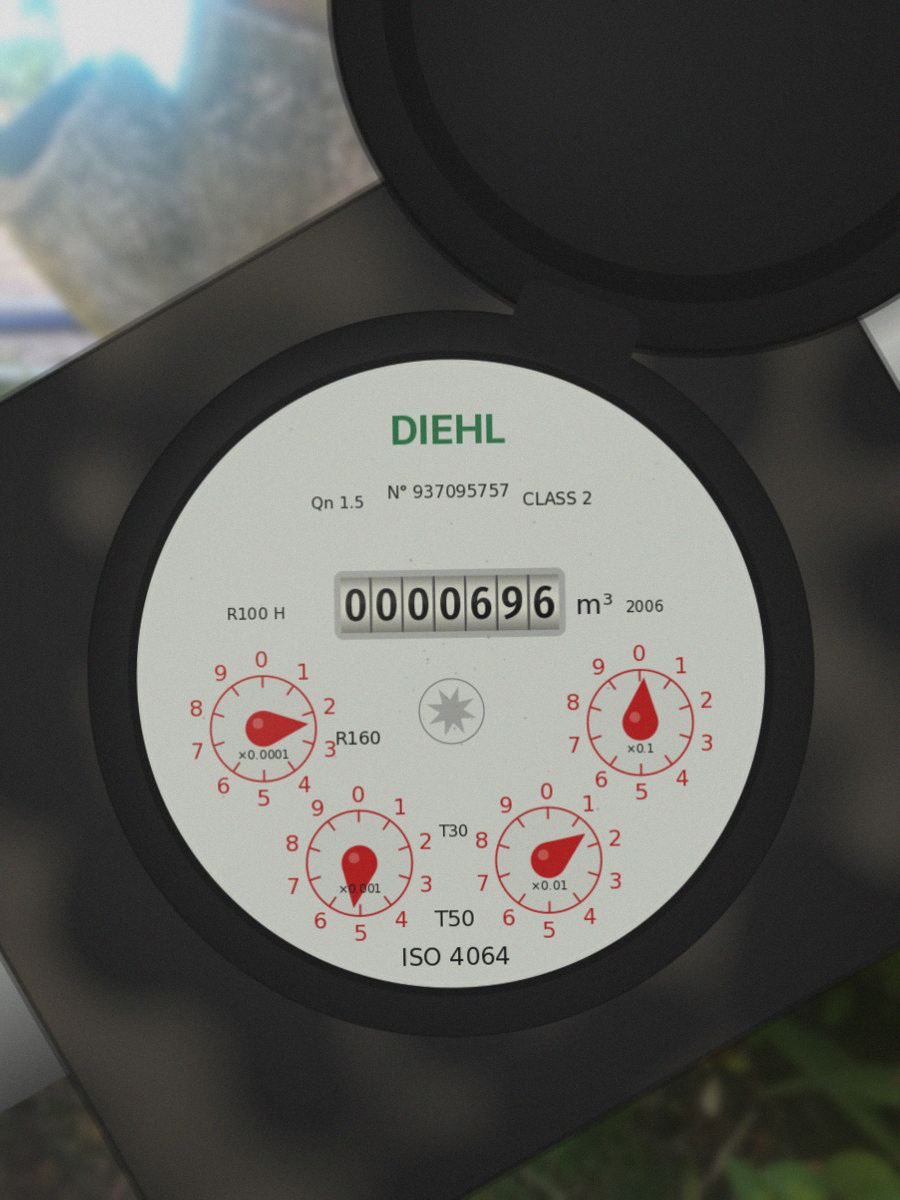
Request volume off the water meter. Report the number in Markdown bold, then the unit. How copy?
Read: **696.0152** m³
